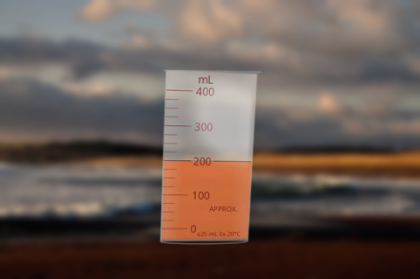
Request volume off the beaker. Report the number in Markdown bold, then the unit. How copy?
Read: **200** mL
